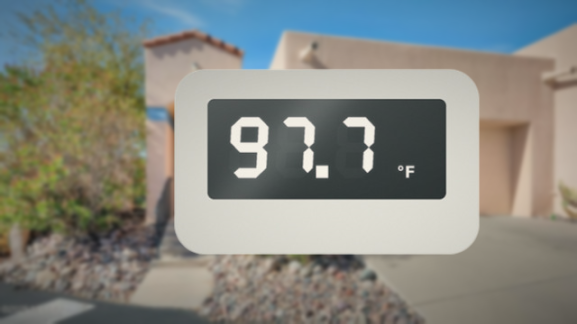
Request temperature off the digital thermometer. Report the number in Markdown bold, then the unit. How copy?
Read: **97.7** °F
